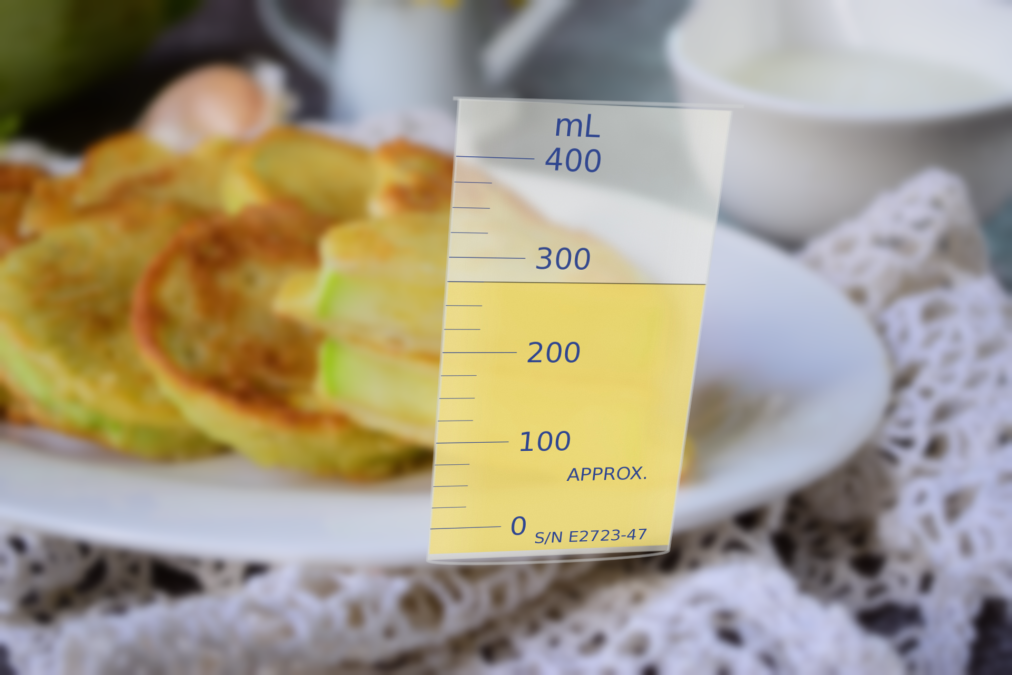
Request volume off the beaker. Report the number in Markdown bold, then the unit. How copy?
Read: **275** mL
